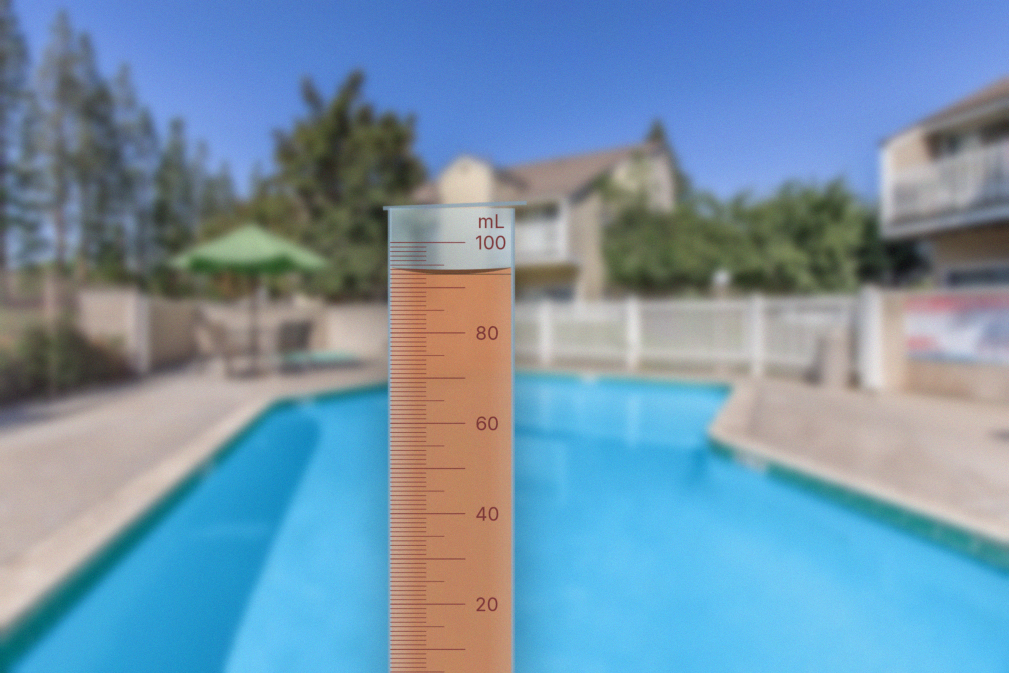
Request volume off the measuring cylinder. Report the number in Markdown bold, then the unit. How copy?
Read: **93** mL
